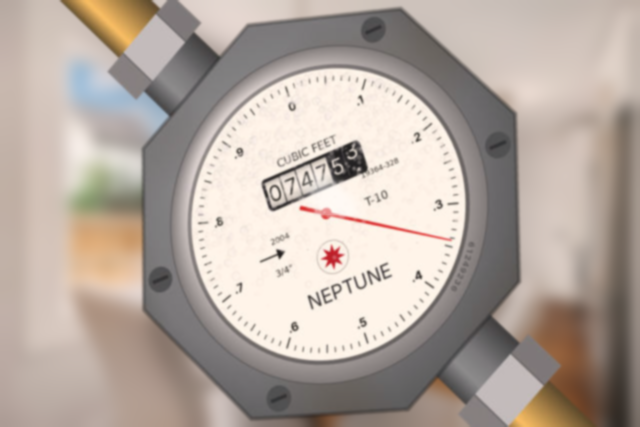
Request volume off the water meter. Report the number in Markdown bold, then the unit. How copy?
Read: **74753.34** ft³
